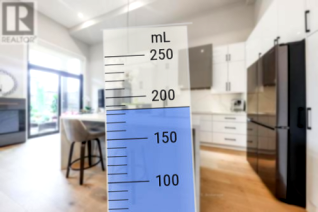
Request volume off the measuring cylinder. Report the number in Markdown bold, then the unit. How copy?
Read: **185** mL
